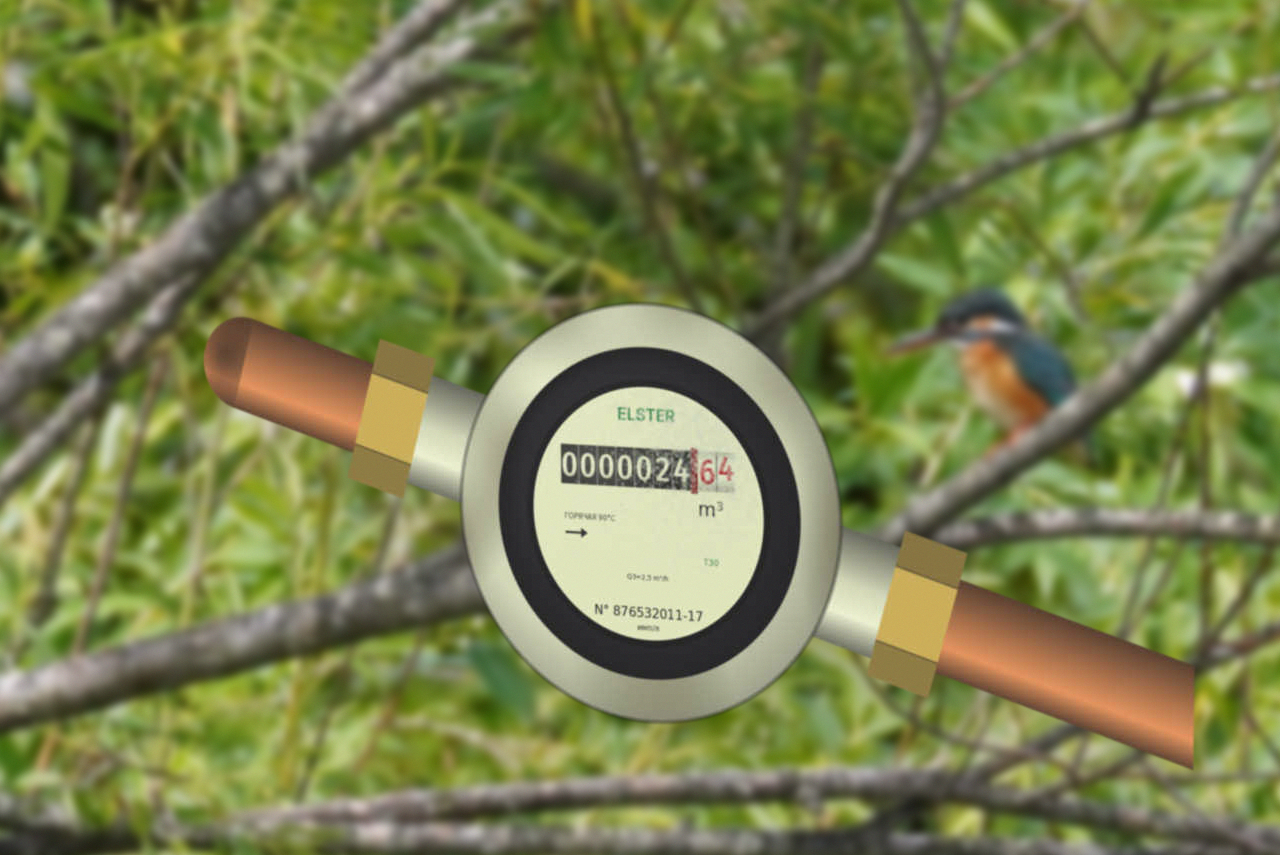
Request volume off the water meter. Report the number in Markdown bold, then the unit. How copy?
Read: **24.64** m³
